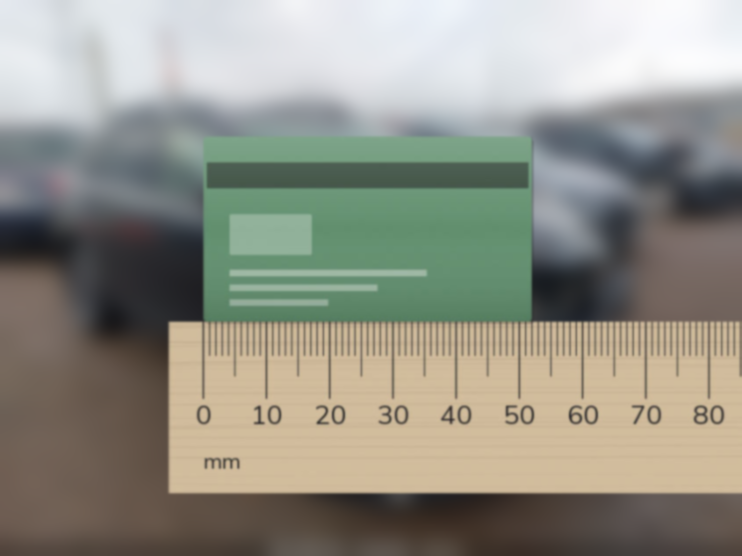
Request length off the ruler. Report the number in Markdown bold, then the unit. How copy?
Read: **52** mm
